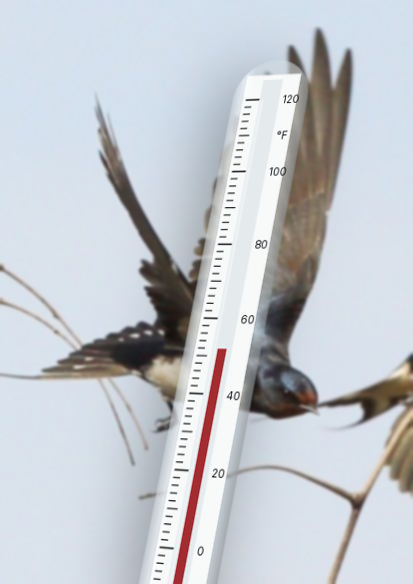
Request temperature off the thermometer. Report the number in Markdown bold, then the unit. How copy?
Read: **52** °F
